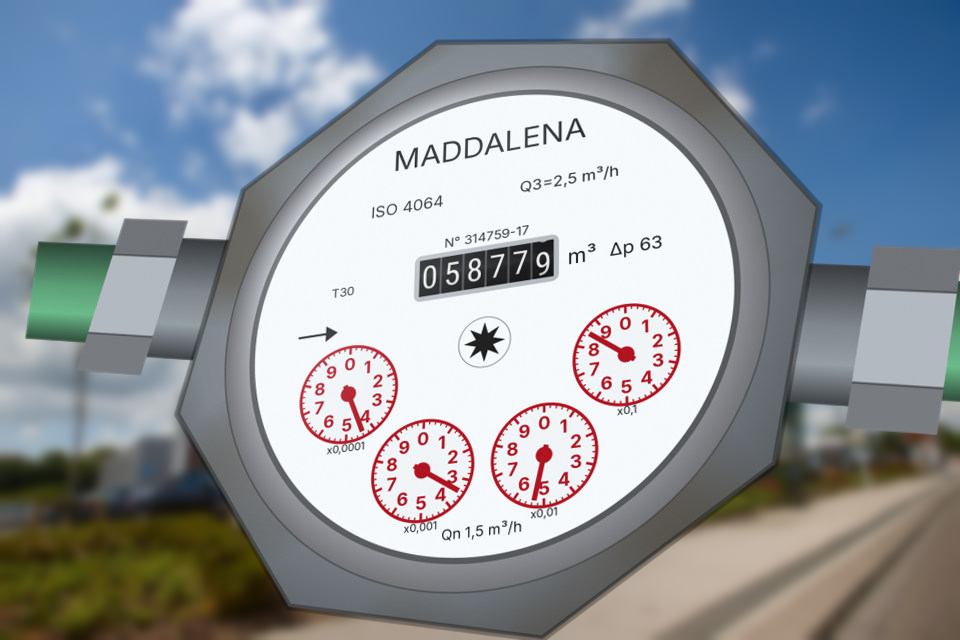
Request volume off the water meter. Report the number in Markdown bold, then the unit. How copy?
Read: **58778.8534** m³
